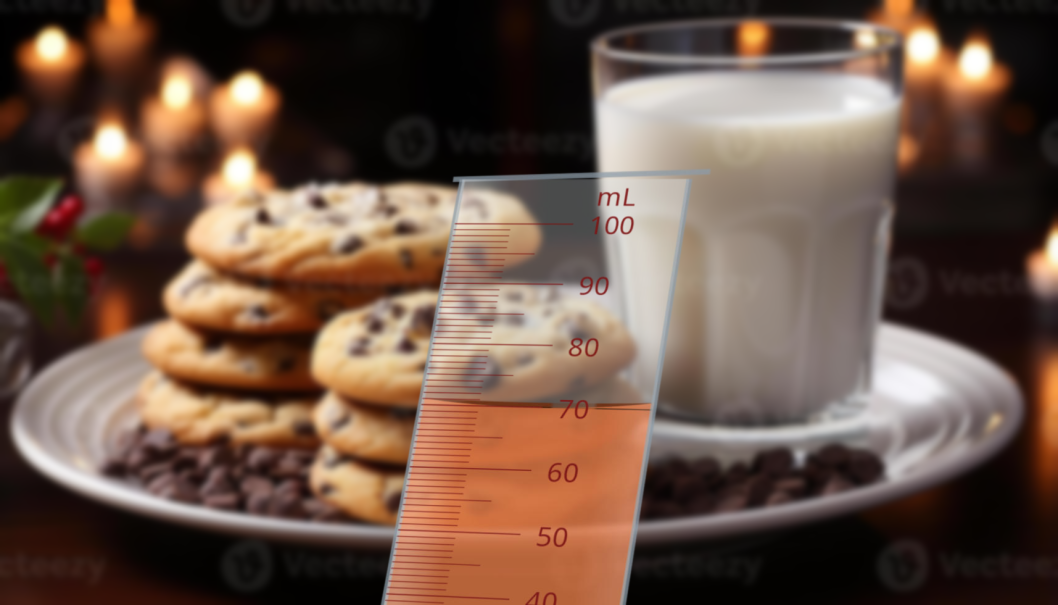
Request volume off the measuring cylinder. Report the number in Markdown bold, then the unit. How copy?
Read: **70** mL
